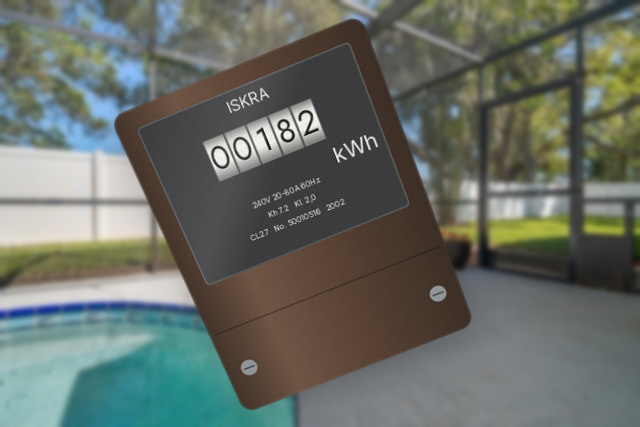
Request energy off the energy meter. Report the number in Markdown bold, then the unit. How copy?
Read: **182** kWh
